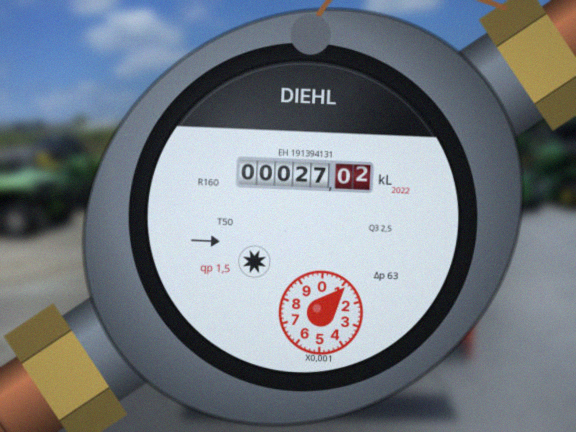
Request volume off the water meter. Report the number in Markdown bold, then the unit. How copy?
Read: **27.021** kL
